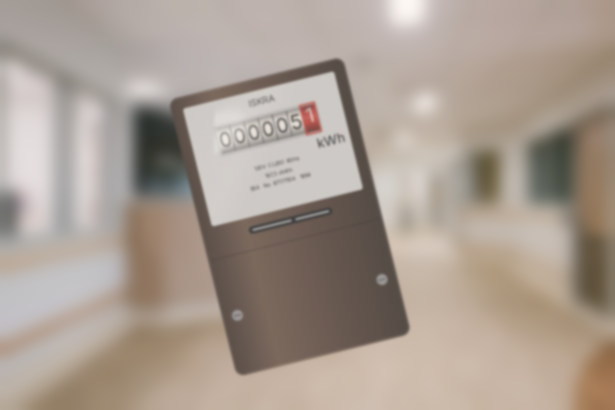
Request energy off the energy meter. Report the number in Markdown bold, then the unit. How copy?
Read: **5.1** kWh
